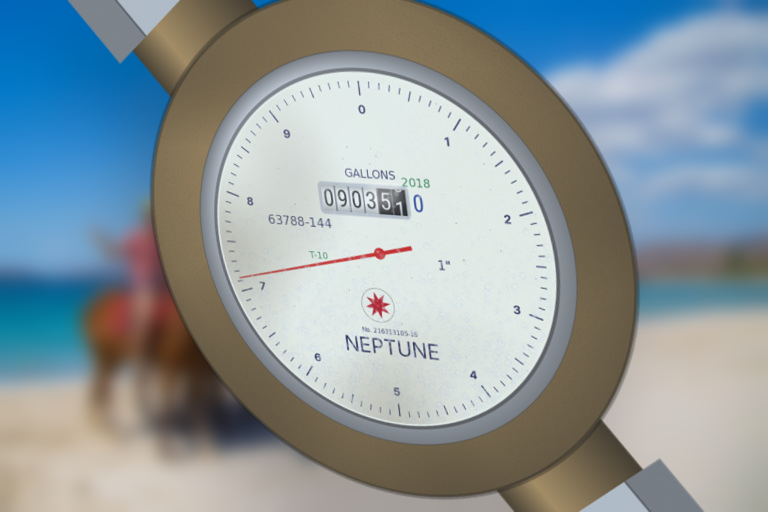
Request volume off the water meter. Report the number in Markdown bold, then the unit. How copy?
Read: **903507.1** gal
